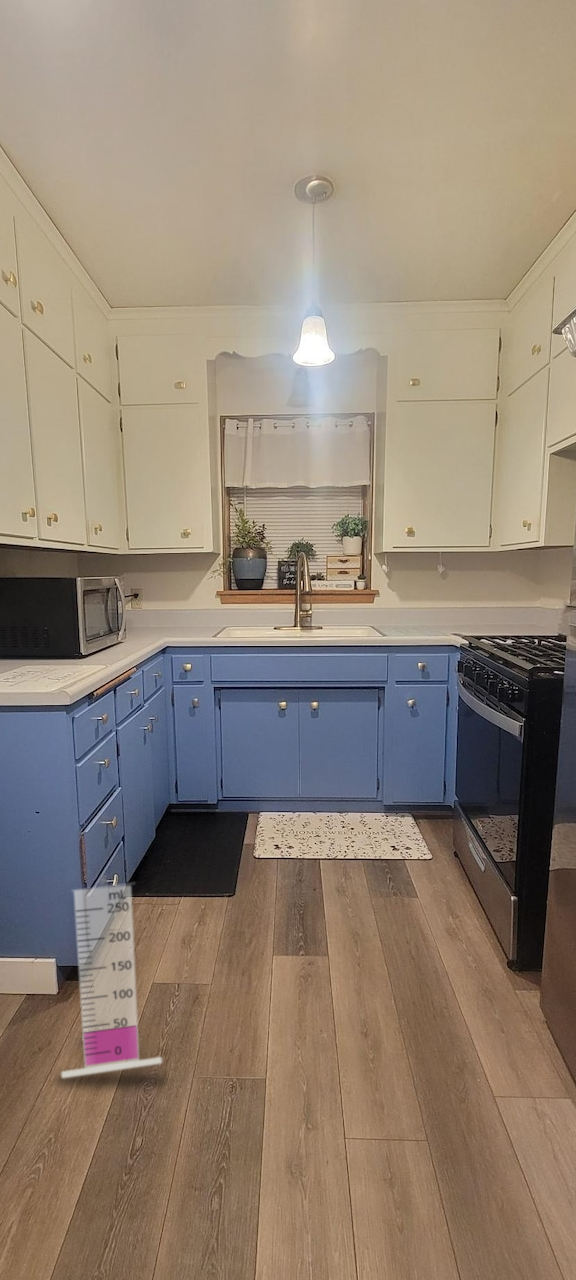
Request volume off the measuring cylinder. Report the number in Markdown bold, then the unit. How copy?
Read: **40** mL
